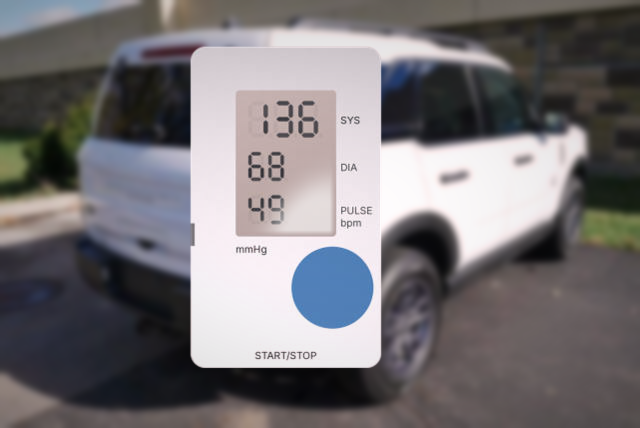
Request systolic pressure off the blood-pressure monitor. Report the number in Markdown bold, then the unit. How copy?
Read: **136** mmHg
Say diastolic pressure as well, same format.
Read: **68** mmHg
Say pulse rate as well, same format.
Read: **49** bpm
